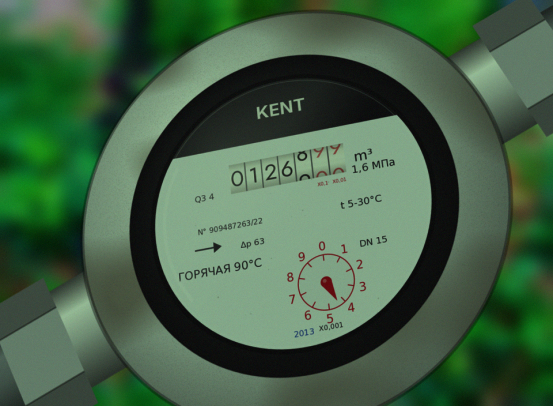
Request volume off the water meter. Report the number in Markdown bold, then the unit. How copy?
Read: **1268.994** m³
